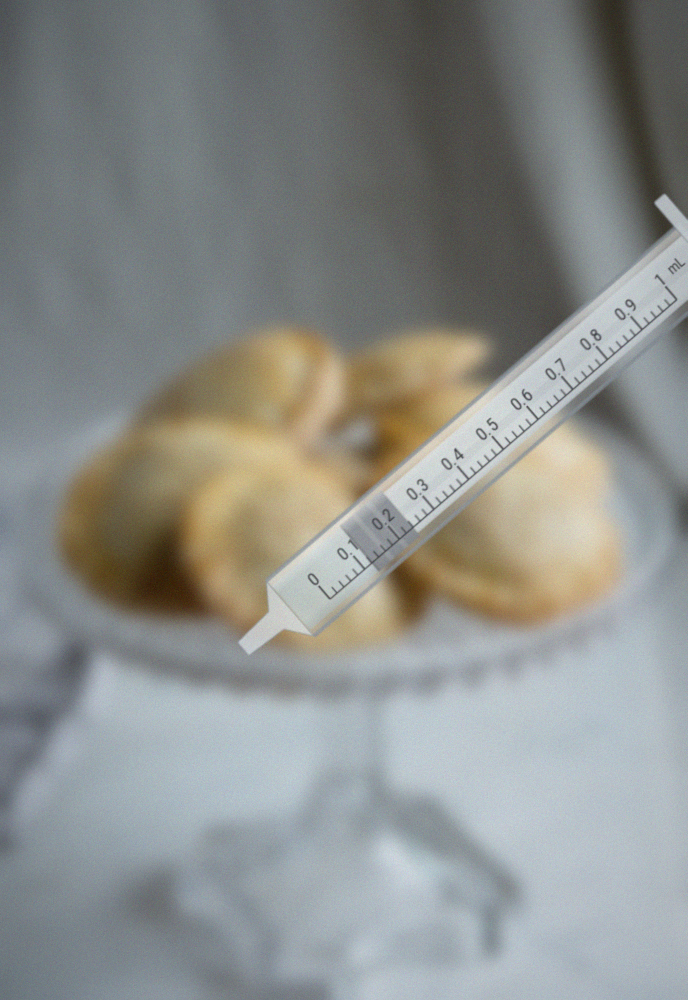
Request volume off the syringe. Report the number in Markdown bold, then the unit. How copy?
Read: **0.12** mL
